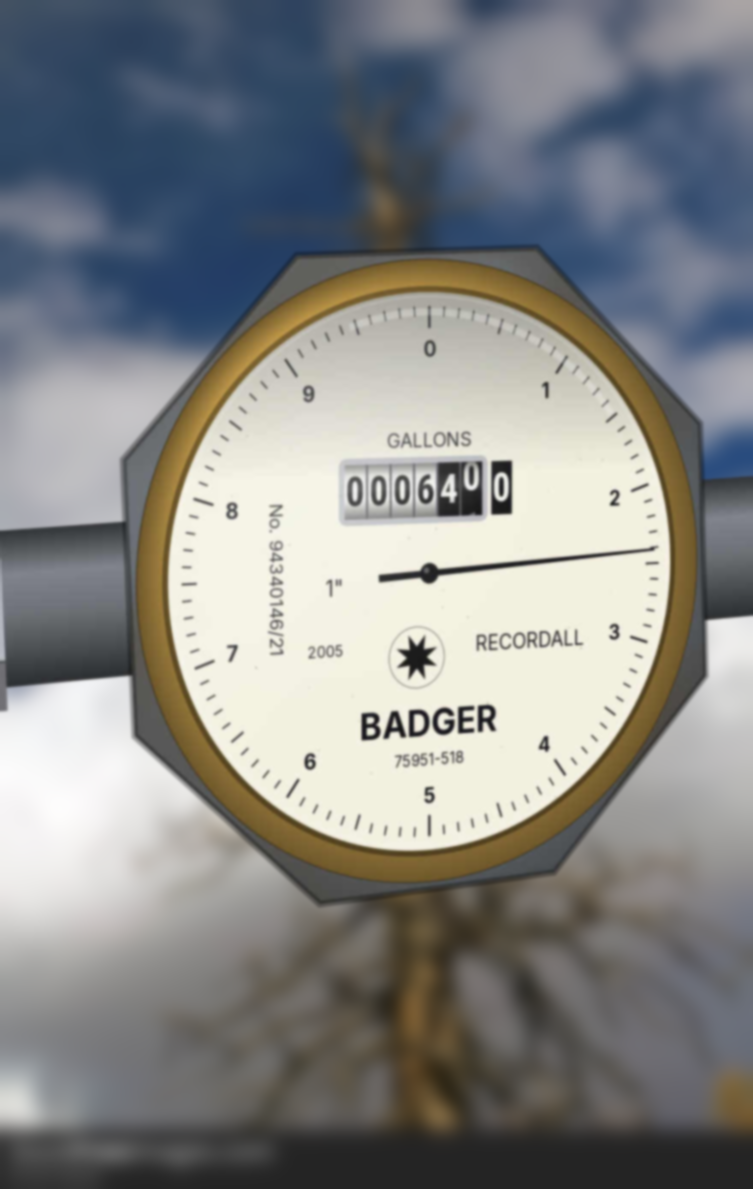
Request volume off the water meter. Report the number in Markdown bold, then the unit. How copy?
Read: **6402.4** gal
